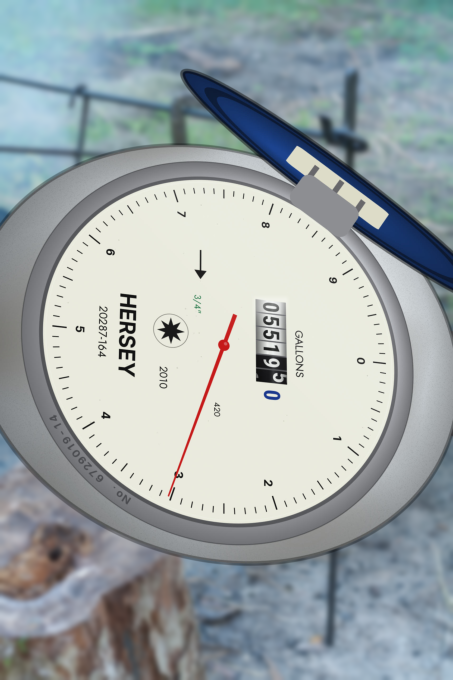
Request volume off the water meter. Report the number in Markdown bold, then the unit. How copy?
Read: **551953.0** gal
